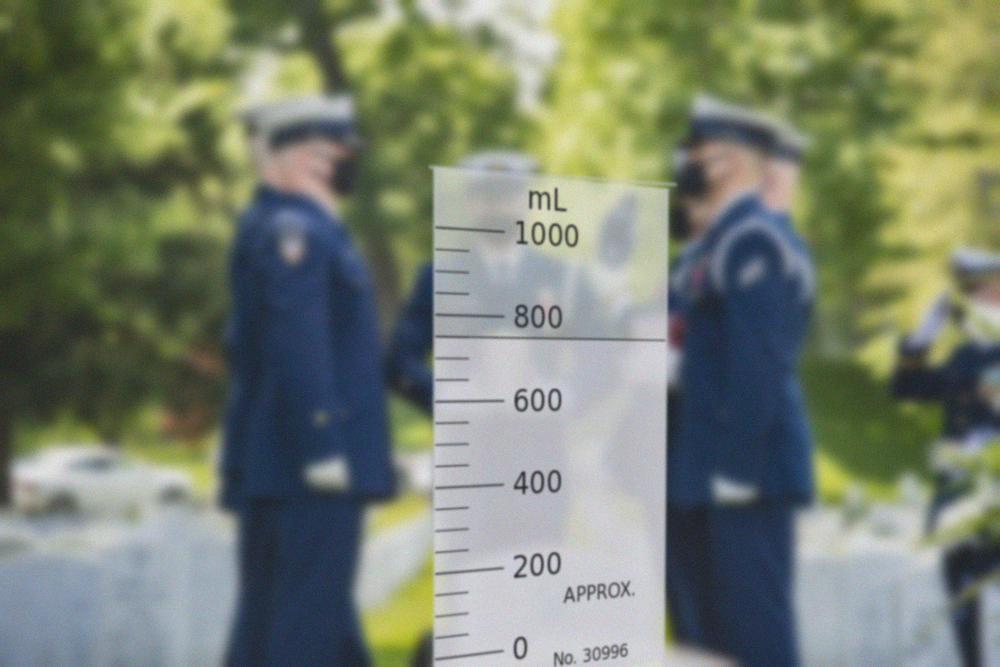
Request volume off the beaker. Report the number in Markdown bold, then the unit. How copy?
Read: **750** mL
